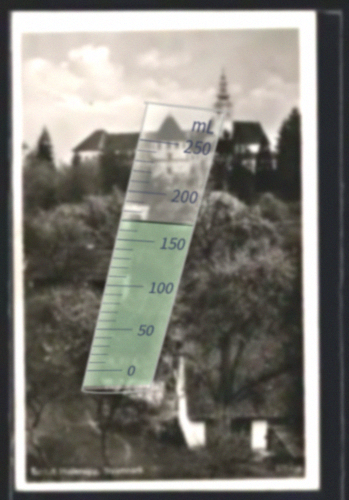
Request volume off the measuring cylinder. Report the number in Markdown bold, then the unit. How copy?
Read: **170** mL
